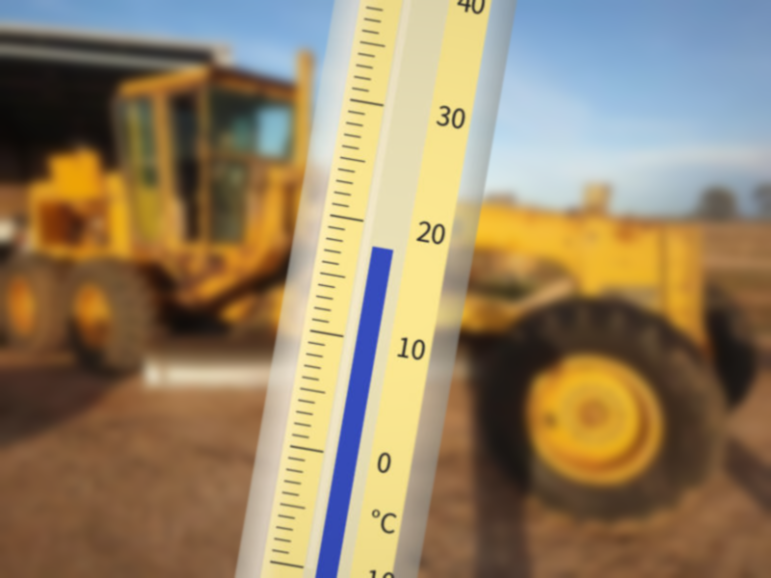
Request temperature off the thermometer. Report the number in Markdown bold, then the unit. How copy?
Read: **18** °C
